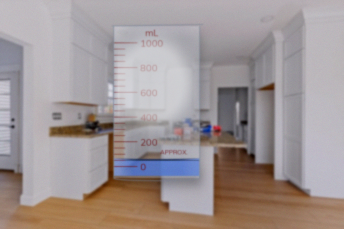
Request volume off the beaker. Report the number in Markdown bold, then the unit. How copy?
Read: **50** mL
